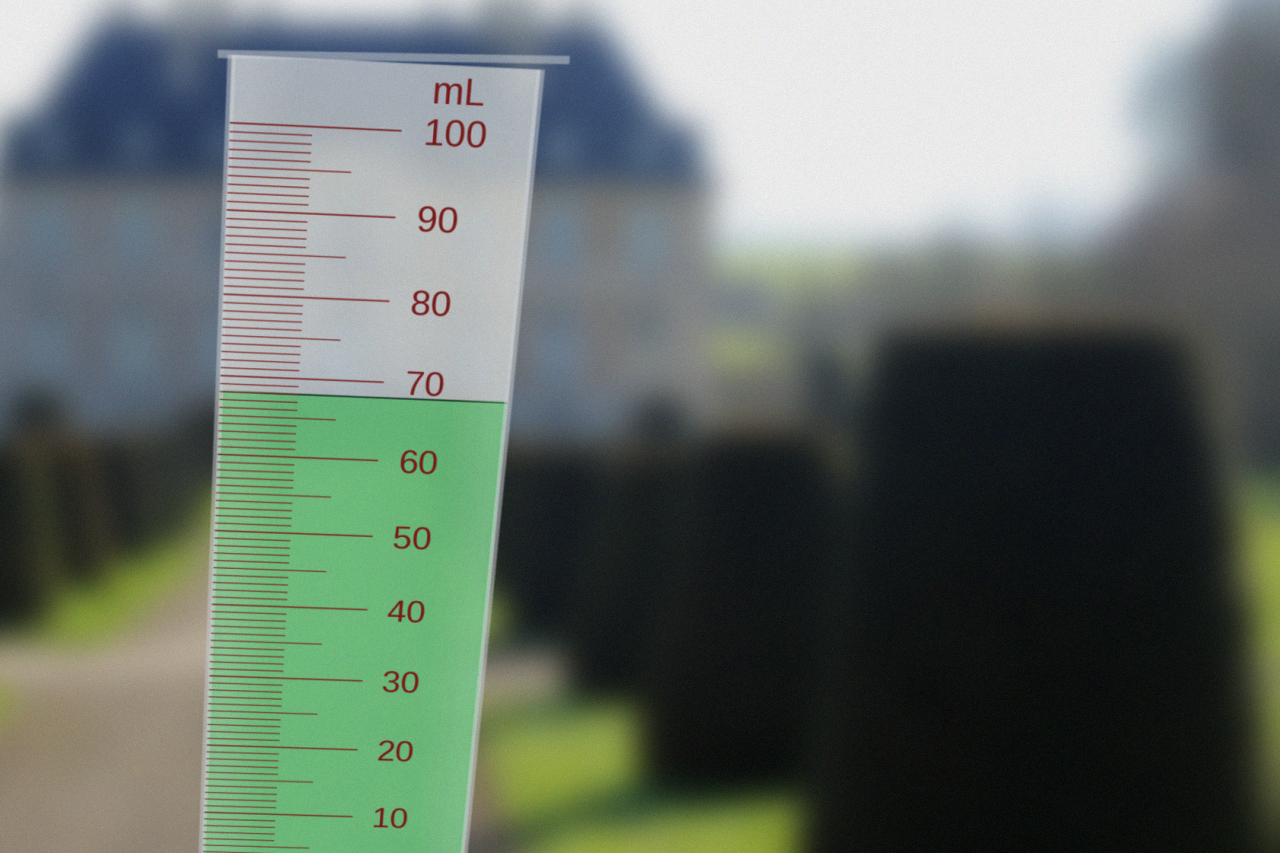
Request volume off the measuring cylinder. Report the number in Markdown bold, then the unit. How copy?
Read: **68** mL
